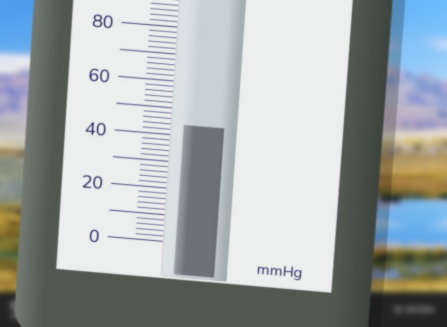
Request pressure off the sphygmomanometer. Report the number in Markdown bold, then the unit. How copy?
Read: **44** mmHg
